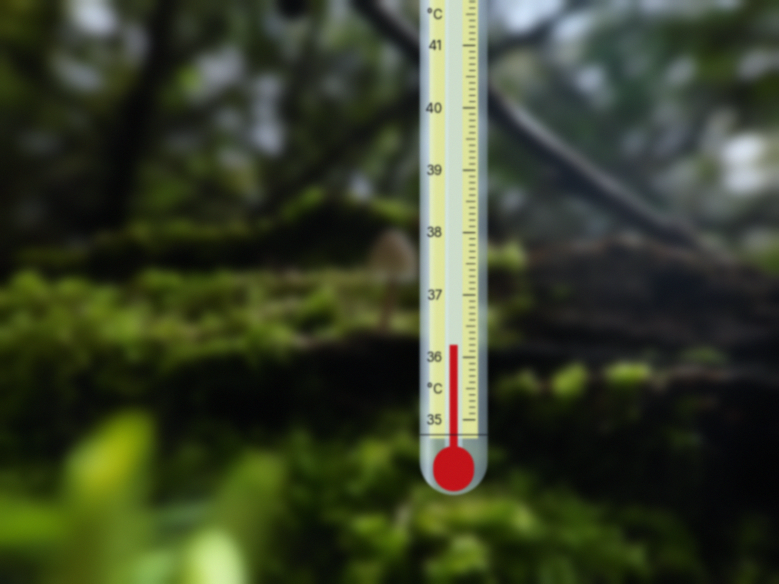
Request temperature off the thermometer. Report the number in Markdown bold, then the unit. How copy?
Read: **36.2** °C
